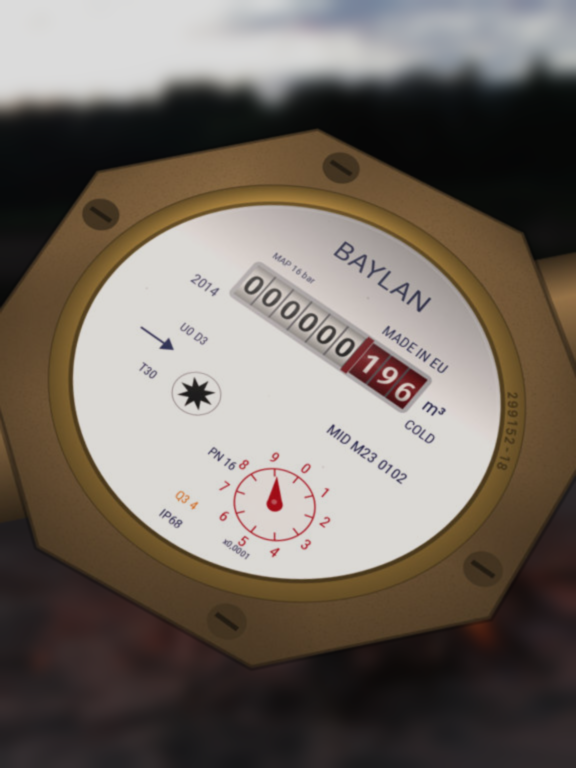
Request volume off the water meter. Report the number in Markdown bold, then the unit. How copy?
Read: **0.1959** m³
